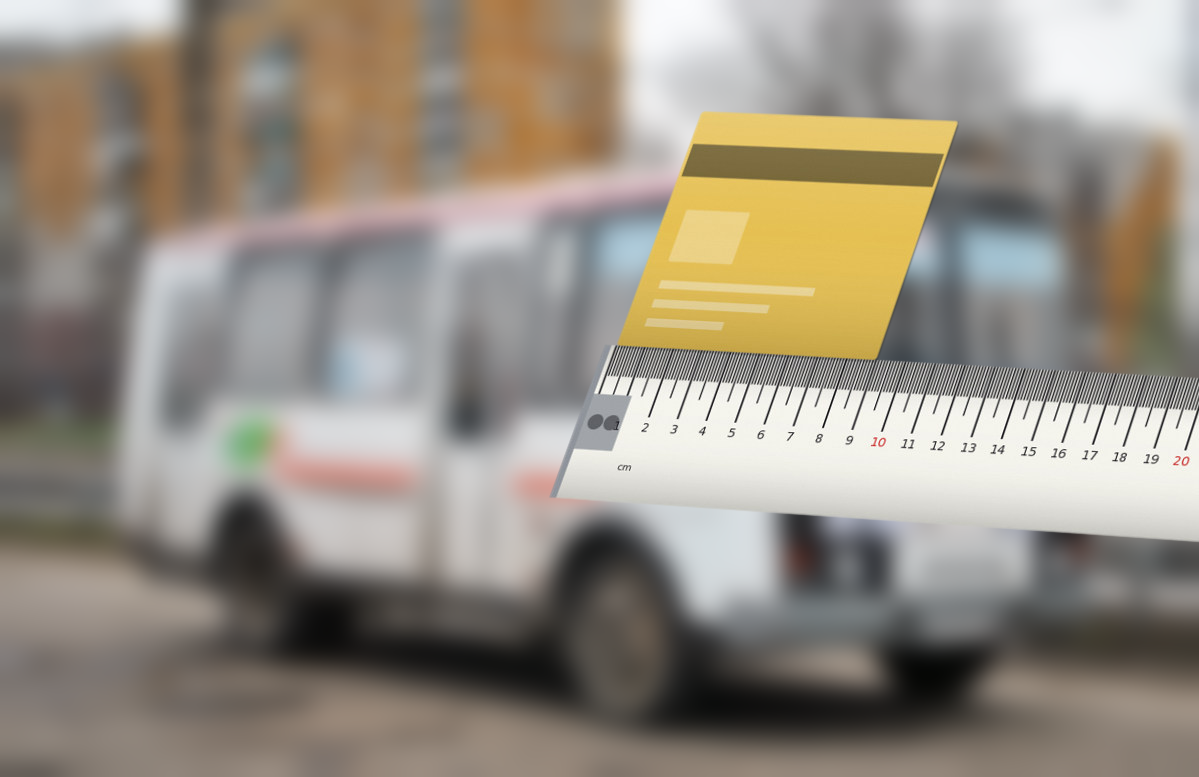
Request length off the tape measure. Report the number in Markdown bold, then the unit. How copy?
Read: **9** cm
